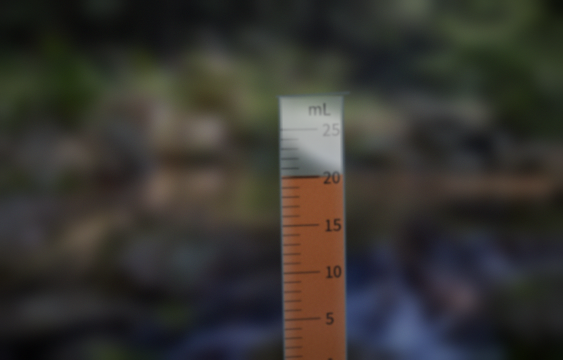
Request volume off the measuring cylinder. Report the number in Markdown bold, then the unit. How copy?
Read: **20** mL
